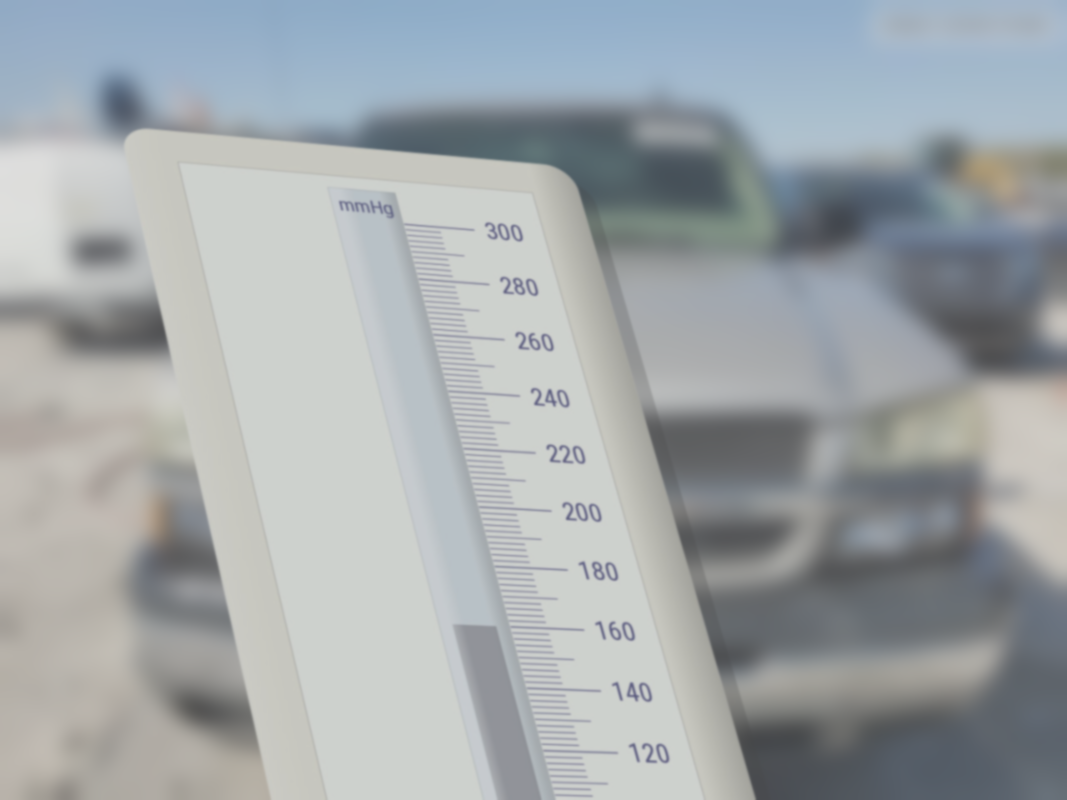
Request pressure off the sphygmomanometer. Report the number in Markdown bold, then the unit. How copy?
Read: **160** mmHg
